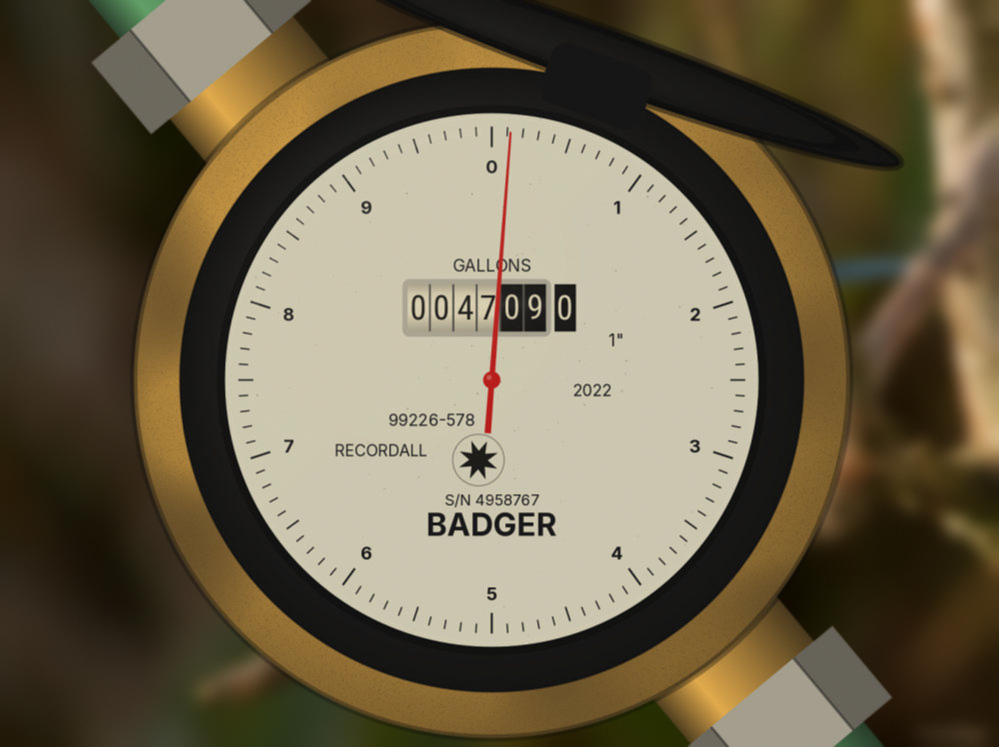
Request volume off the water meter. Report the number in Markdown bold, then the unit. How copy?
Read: **47090.1** gal
